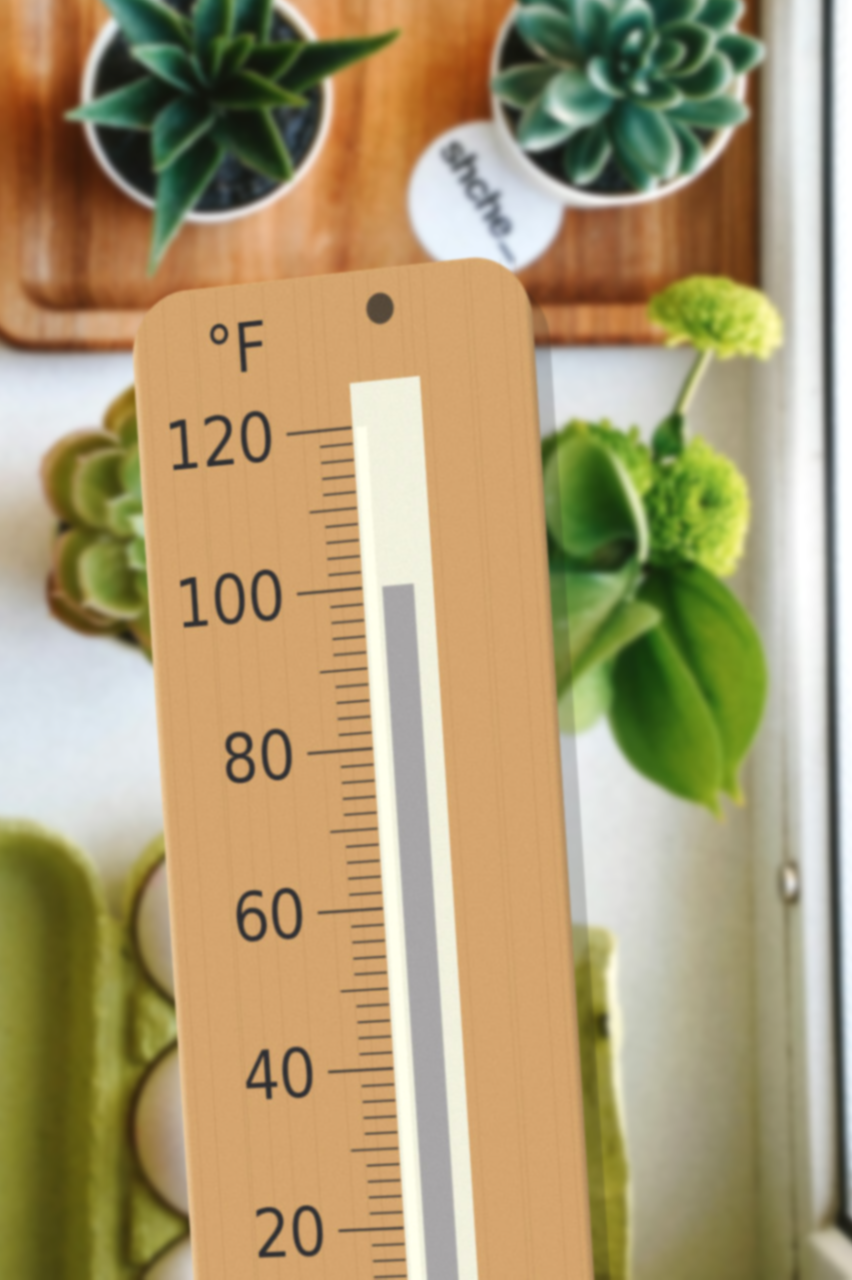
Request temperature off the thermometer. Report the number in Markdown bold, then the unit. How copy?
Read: **100** °F
